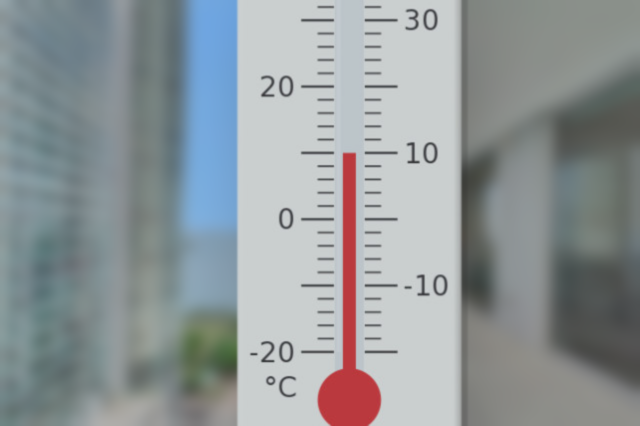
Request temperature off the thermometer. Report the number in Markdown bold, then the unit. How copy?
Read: **10** °C
